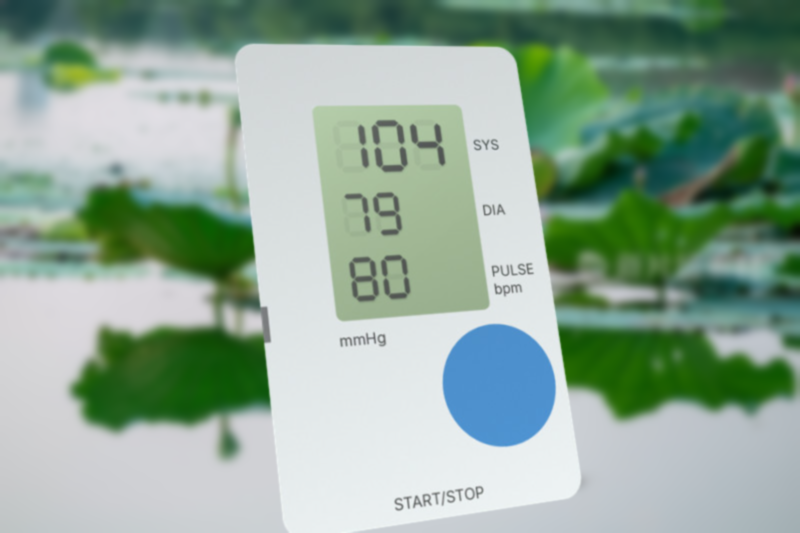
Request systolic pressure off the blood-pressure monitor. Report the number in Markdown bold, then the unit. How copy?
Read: **104** mmHg
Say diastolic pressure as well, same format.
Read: **79** mmHg
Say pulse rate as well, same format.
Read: **80** bpm
